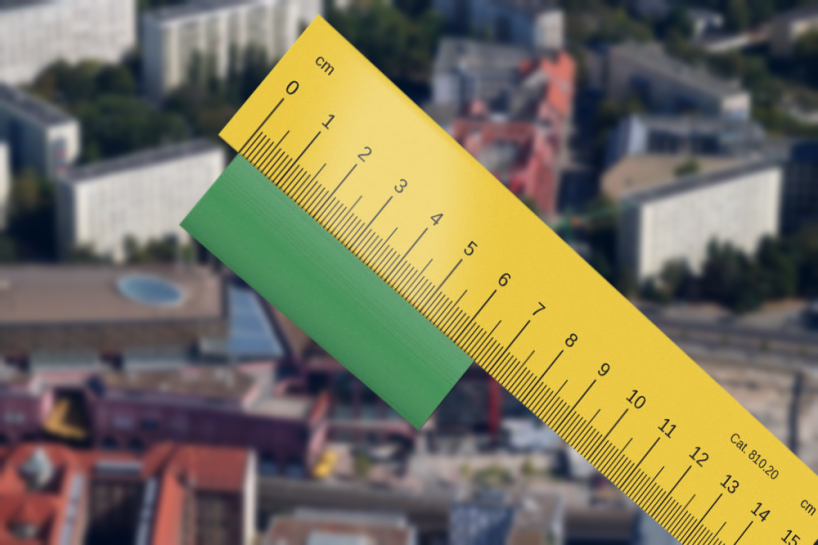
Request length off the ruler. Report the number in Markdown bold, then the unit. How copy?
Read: **6.6** cm
